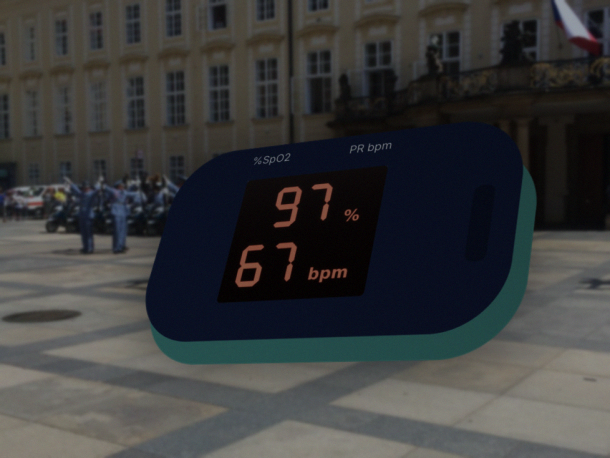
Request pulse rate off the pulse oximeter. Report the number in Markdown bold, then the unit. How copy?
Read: **67** bpm
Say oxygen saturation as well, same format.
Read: **97** %
